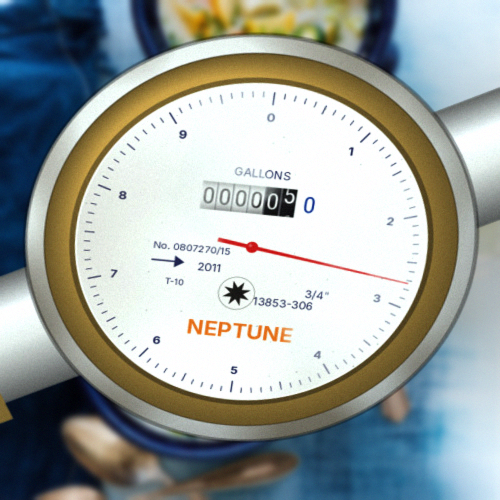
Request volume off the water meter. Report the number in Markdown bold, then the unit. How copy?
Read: **52.7** gal
